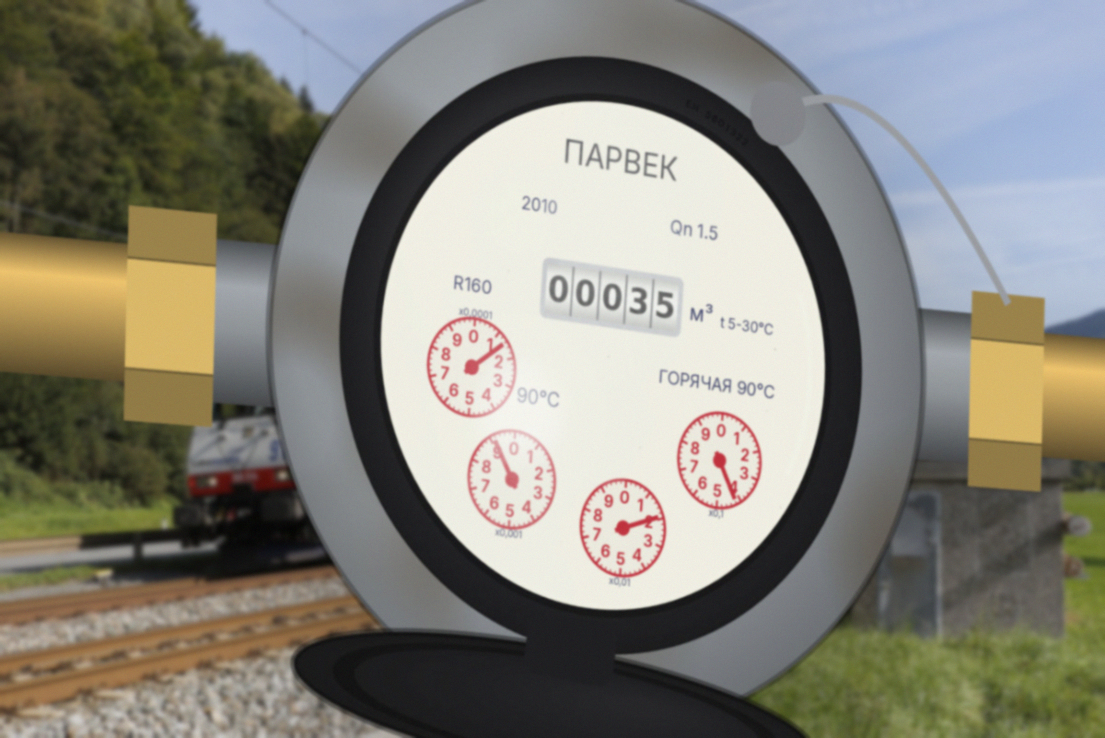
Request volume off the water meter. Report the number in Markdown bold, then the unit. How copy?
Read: **35.4191** m³
